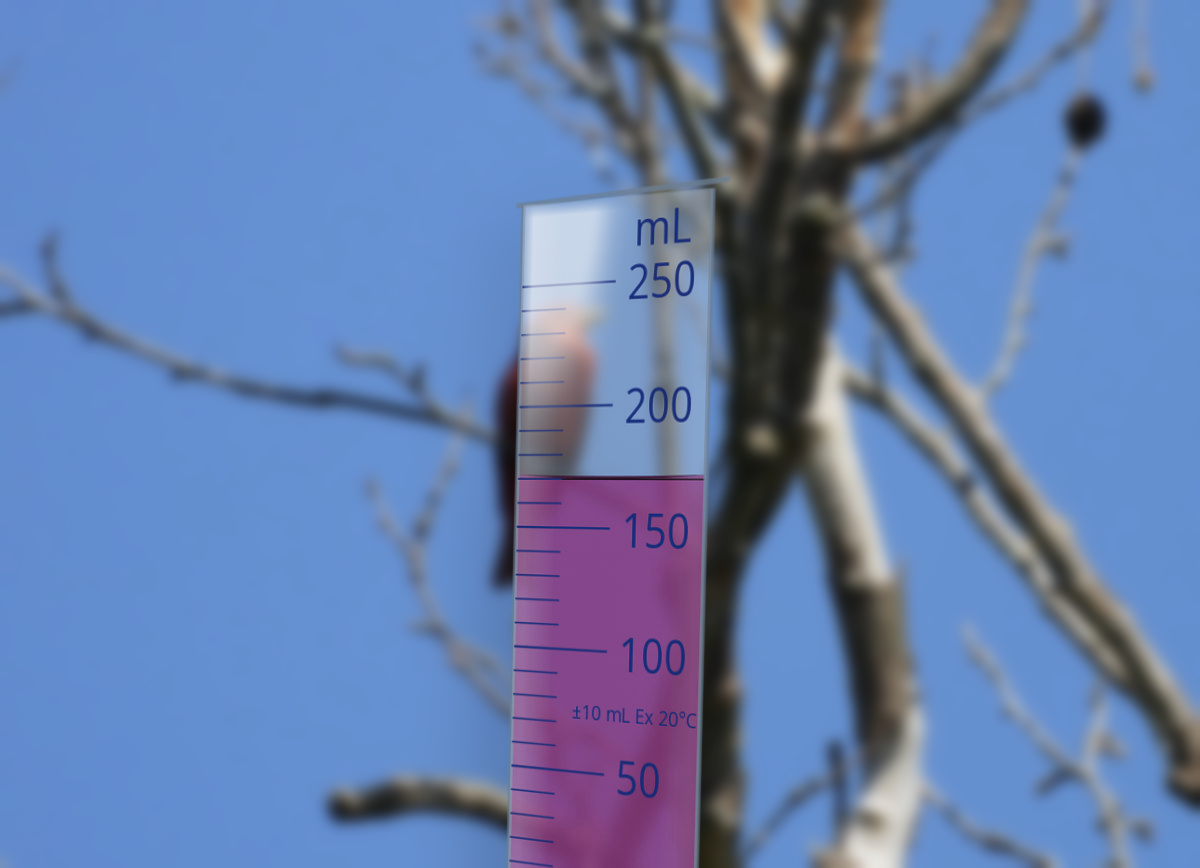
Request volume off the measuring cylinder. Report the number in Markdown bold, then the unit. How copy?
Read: **170** mL
